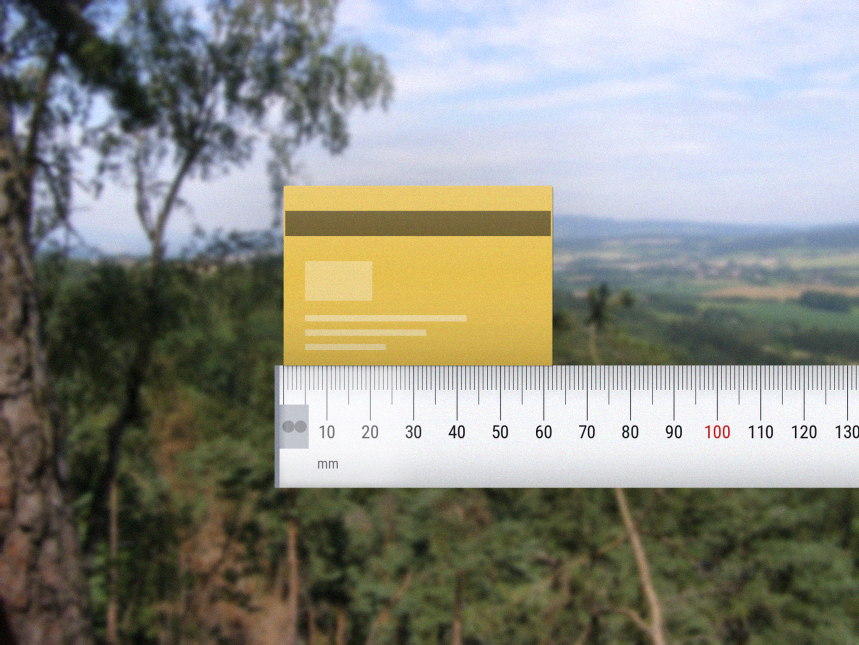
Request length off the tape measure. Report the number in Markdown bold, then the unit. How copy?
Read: **62** mm
